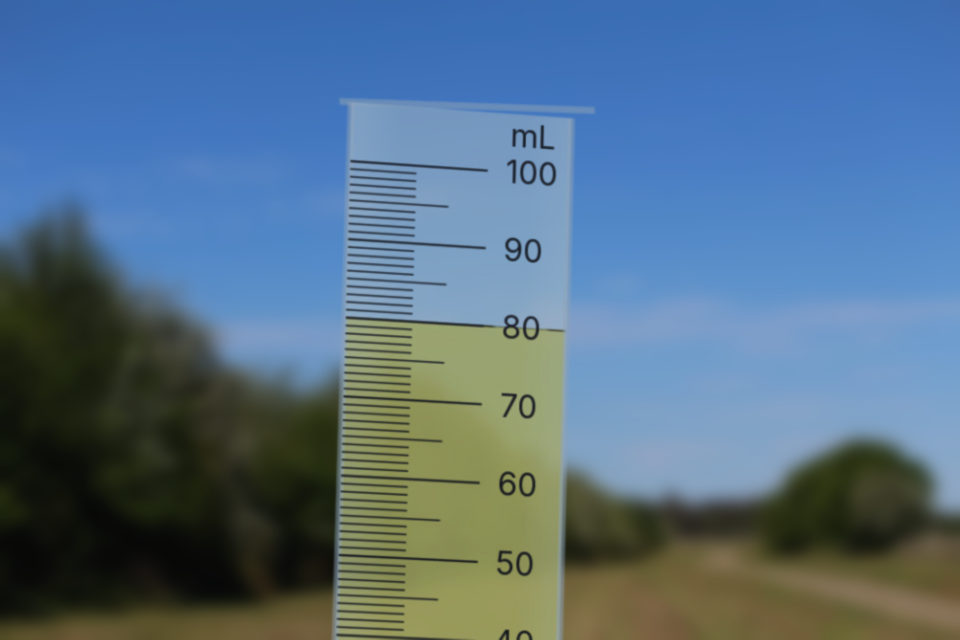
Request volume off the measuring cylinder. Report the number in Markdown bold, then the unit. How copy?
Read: **80** mL
